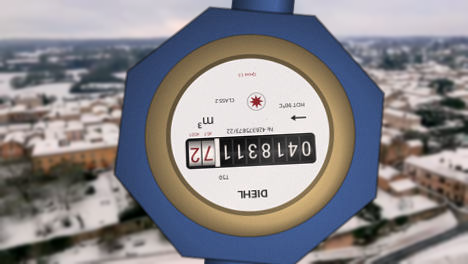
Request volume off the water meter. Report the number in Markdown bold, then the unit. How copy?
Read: **418311.72** m³
